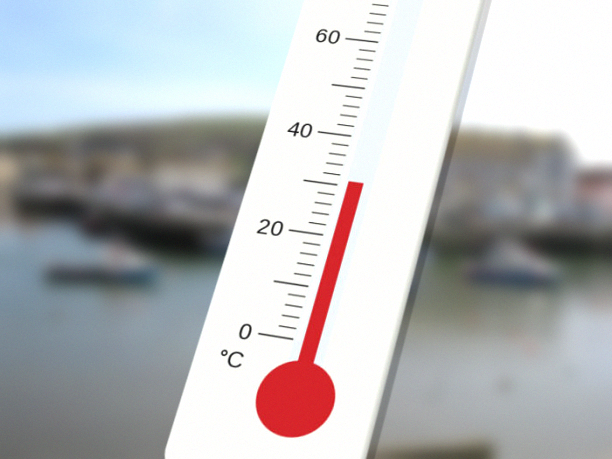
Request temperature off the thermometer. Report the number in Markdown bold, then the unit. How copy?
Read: **31** °C
